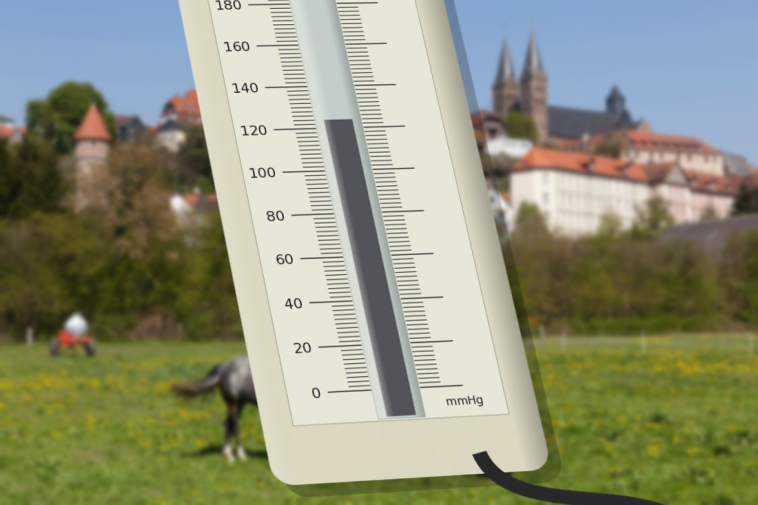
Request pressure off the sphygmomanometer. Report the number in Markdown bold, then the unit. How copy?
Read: **124** mmHg
